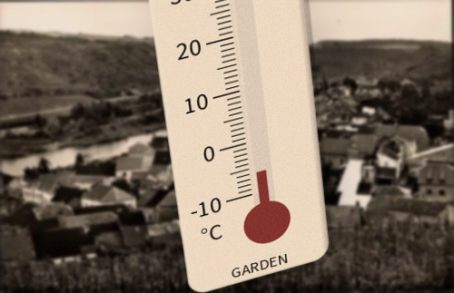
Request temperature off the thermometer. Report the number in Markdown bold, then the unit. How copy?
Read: **-6** °C
